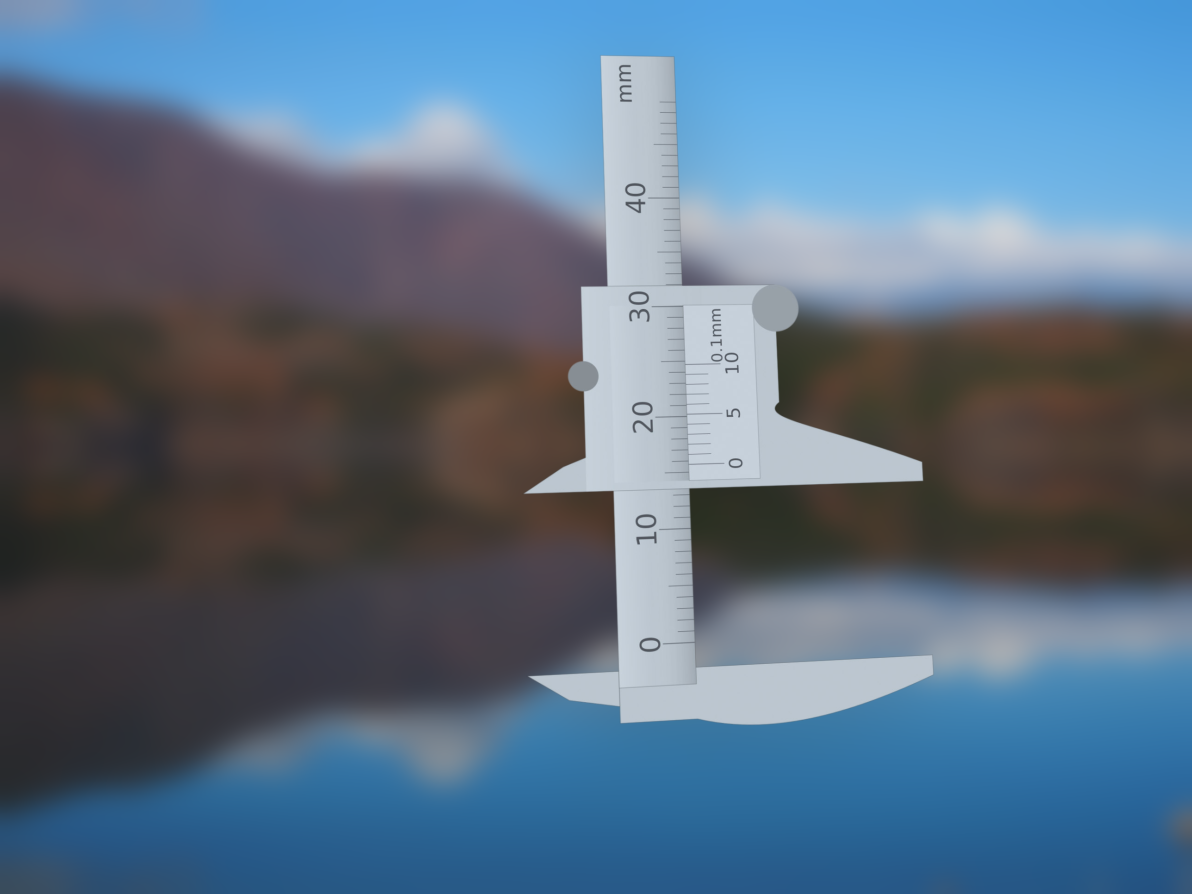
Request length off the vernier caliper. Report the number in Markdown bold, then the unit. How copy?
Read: **15.7** mm
